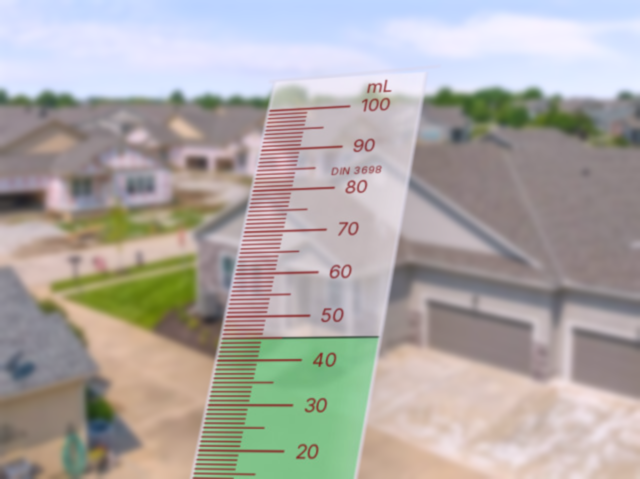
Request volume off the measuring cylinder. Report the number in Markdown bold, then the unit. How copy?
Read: **45** mL
